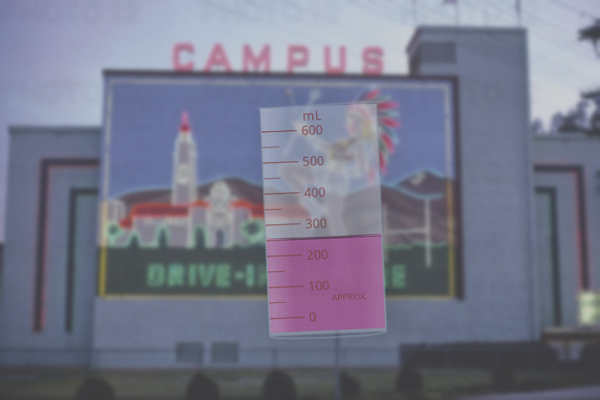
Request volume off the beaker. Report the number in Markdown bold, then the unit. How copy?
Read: **250** mL
